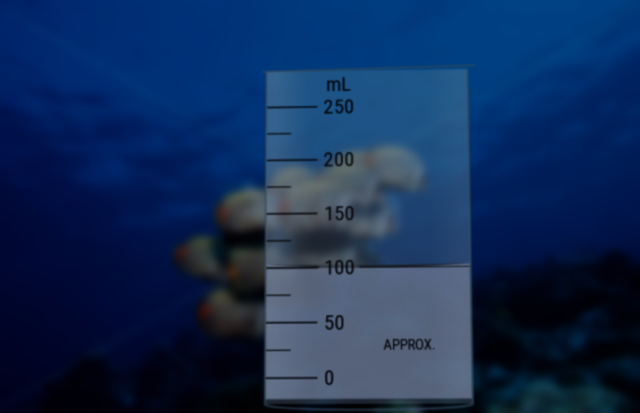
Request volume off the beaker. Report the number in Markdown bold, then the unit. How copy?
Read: **100** mL
